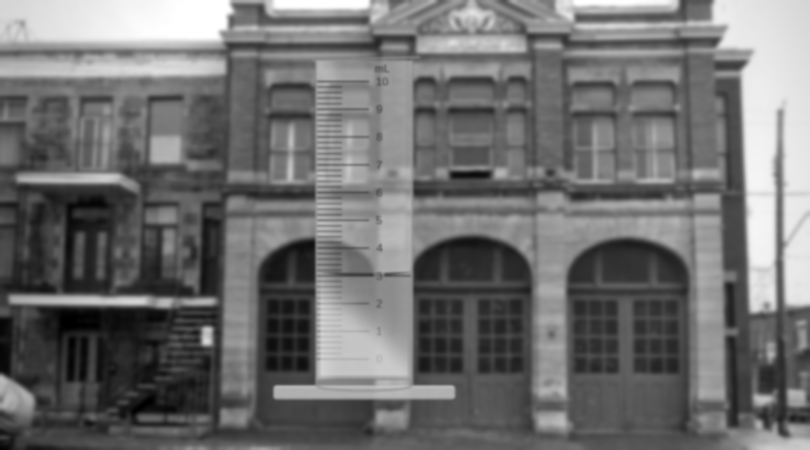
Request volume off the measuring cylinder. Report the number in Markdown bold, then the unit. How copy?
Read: **3** mL
